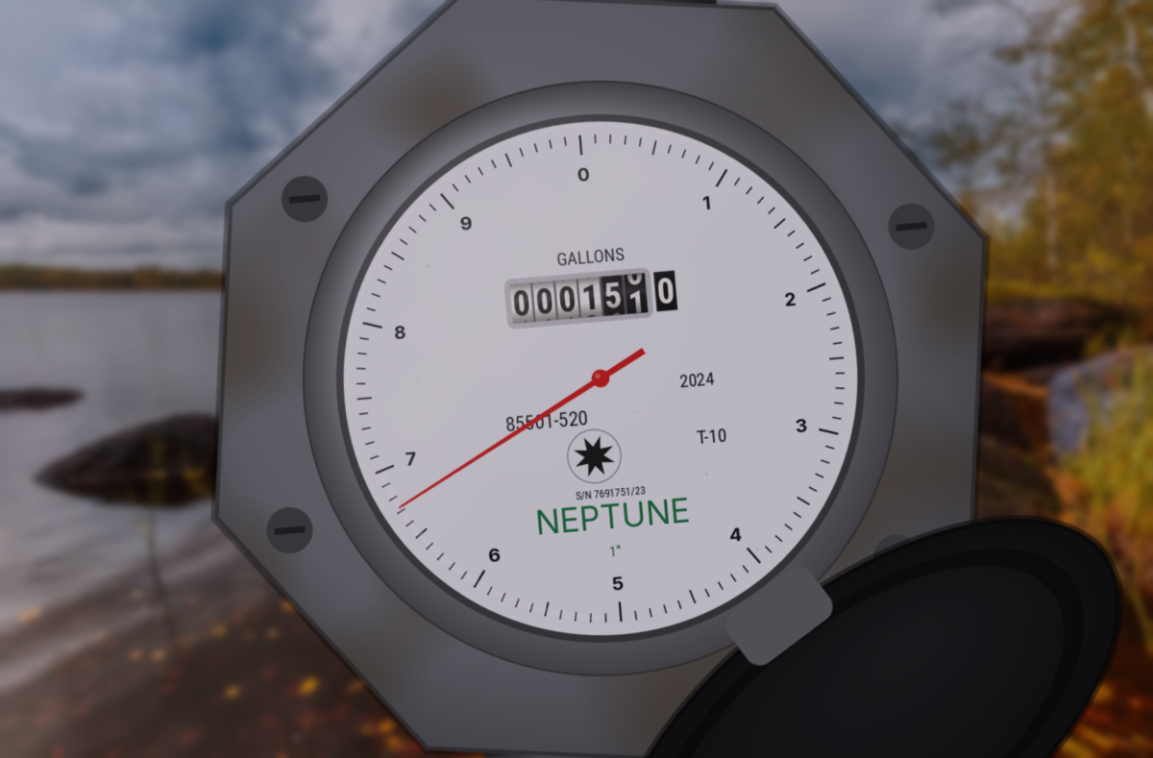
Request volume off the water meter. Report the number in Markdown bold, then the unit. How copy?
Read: **1506.7** gal
